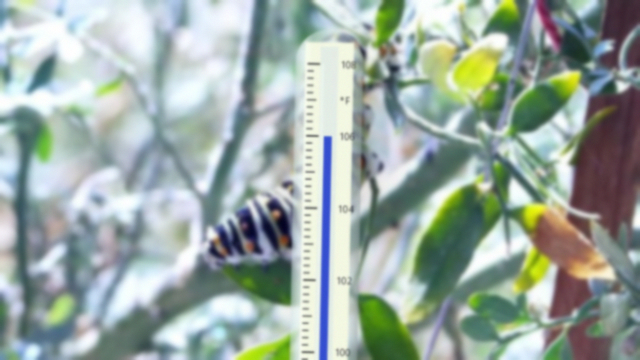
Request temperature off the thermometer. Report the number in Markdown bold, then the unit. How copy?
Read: **106** °F
